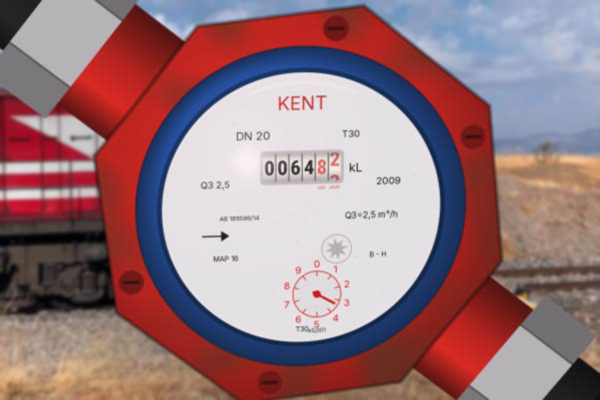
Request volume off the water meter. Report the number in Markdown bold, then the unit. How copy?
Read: **64.823** kL
